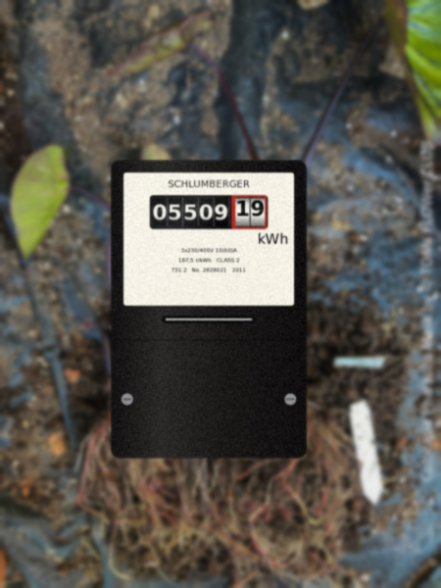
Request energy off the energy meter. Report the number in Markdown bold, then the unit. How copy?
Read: **5509.19** kWh
